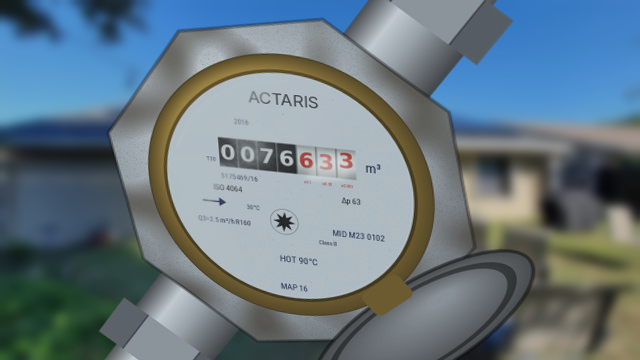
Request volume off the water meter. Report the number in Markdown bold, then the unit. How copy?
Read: **76.633** m³
